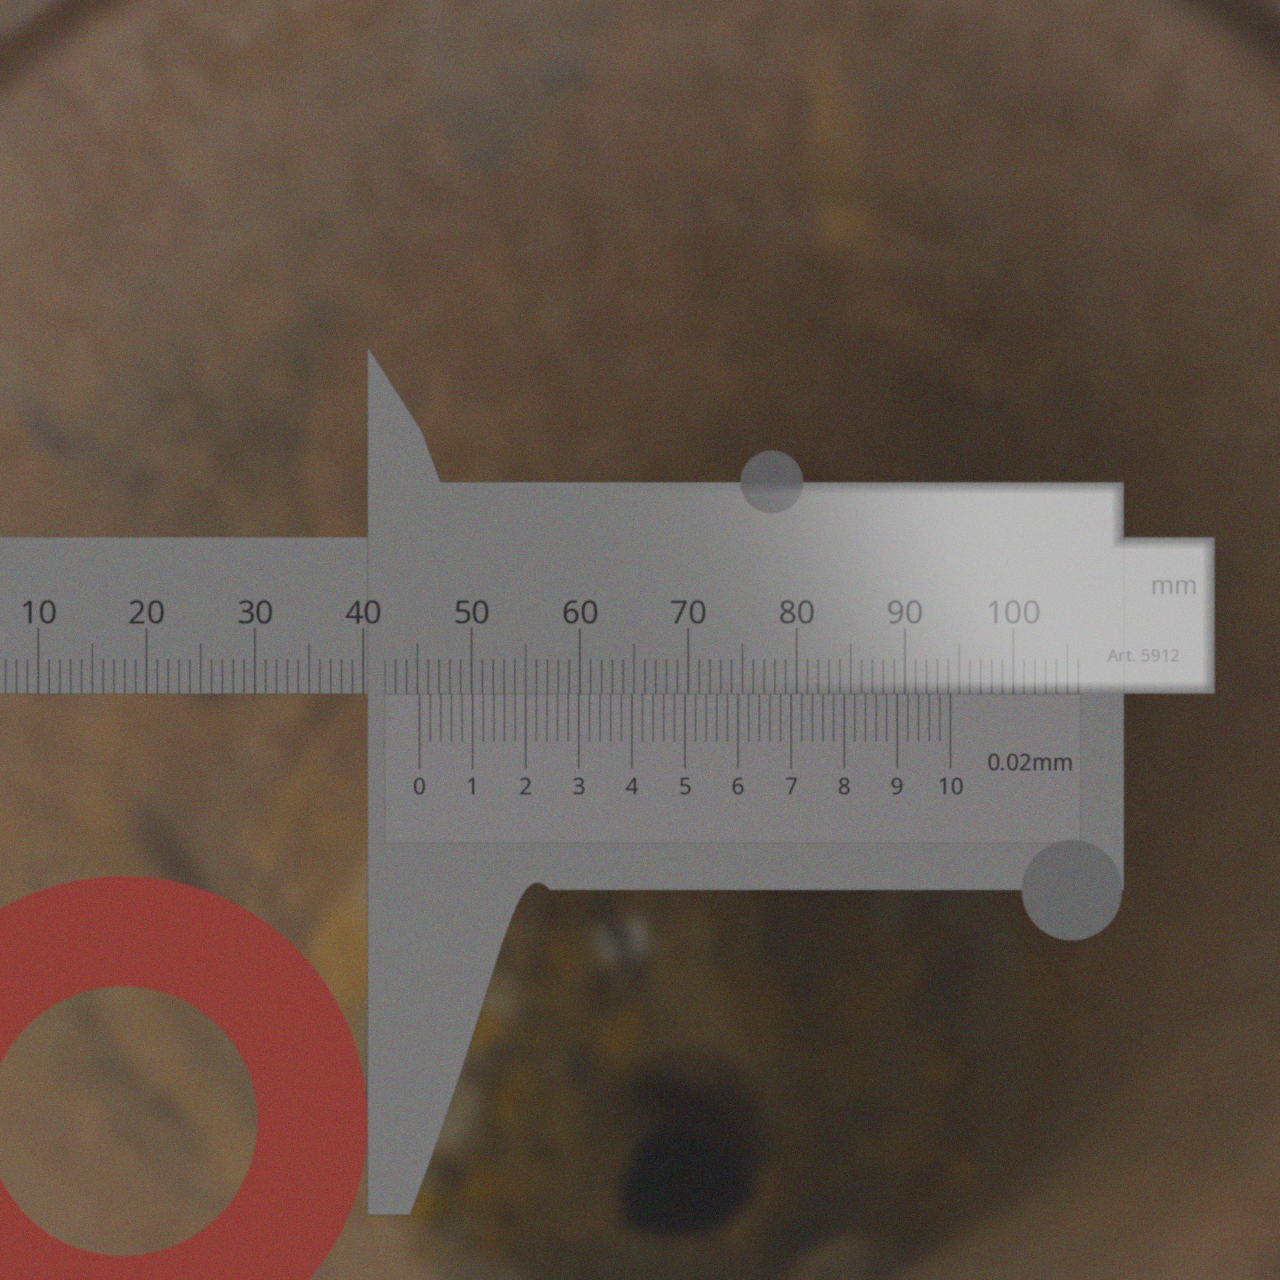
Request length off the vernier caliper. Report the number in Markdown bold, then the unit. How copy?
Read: **45.2** mm
